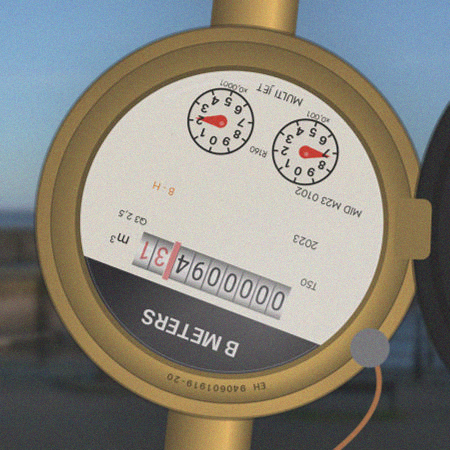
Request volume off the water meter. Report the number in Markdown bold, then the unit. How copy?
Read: **94.3172** m³
